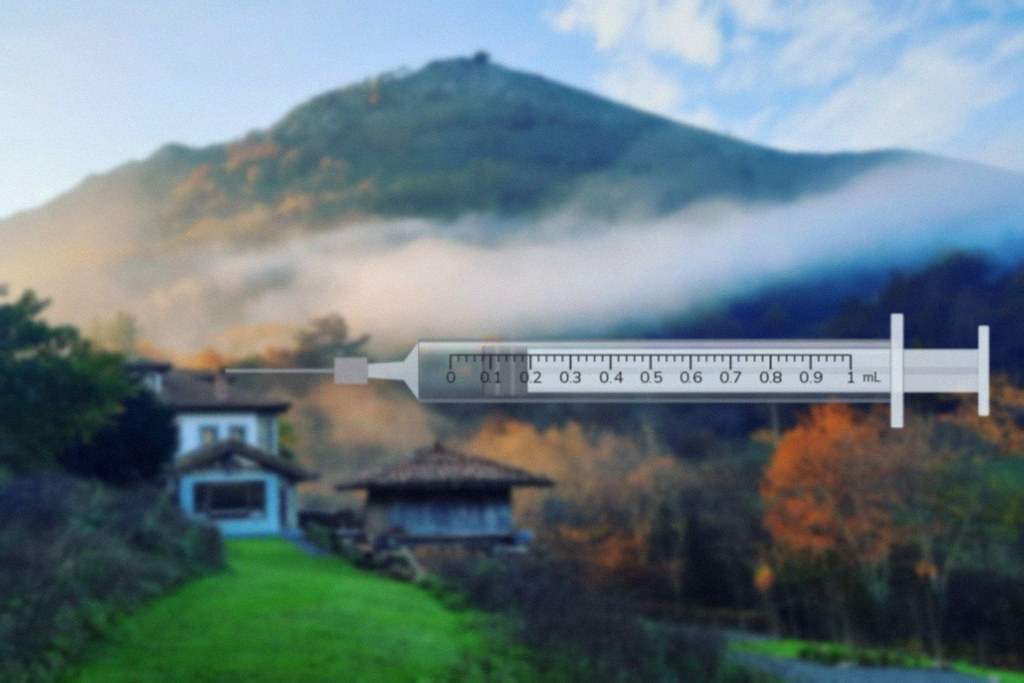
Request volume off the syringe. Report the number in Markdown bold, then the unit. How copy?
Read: **0.08** mL
